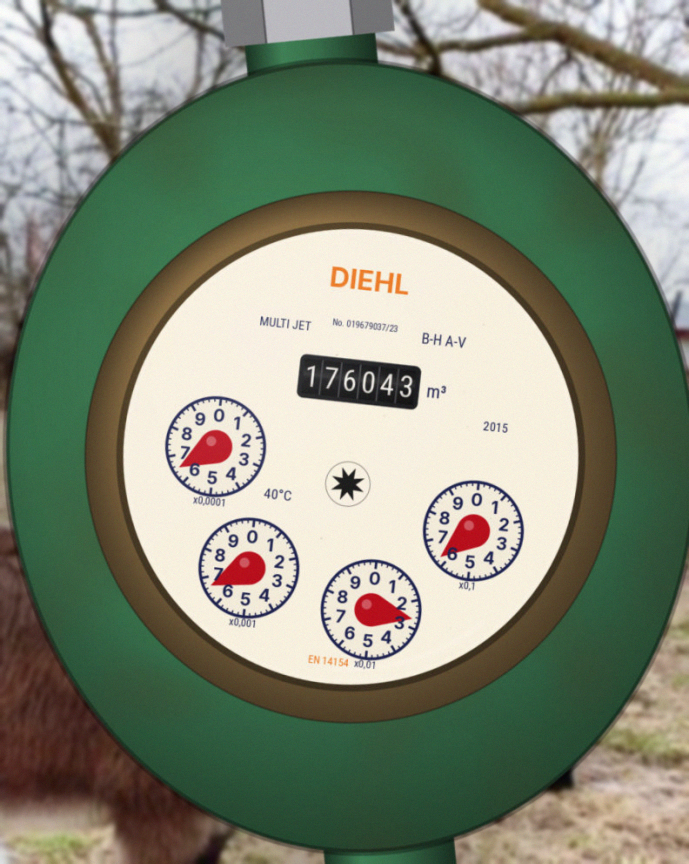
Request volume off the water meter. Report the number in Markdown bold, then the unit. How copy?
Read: **176043.6266** m³
